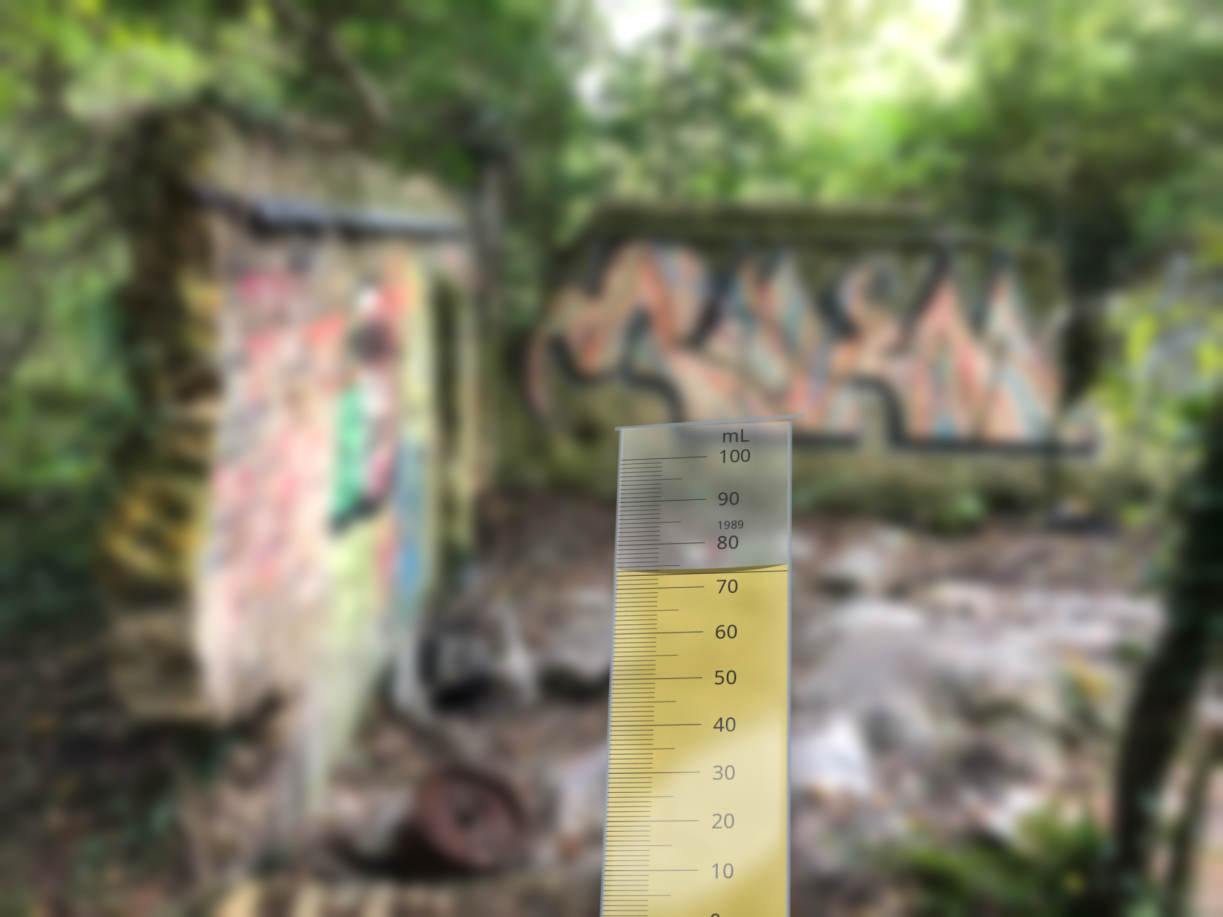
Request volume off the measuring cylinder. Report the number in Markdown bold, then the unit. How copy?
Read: **73** mL
